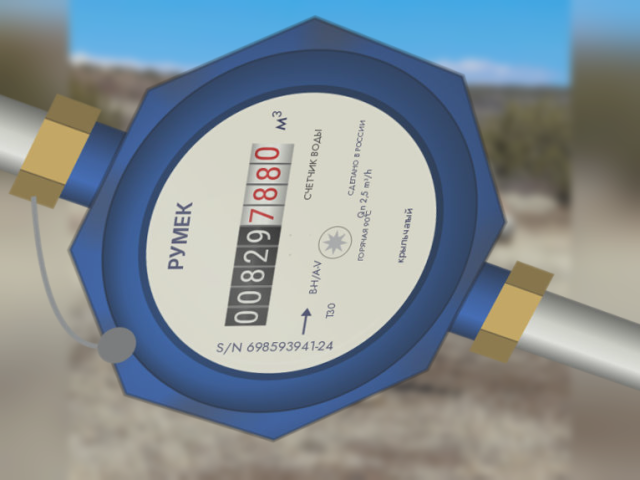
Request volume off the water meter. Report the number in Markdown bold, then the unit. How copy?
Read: **829.7880** m³
